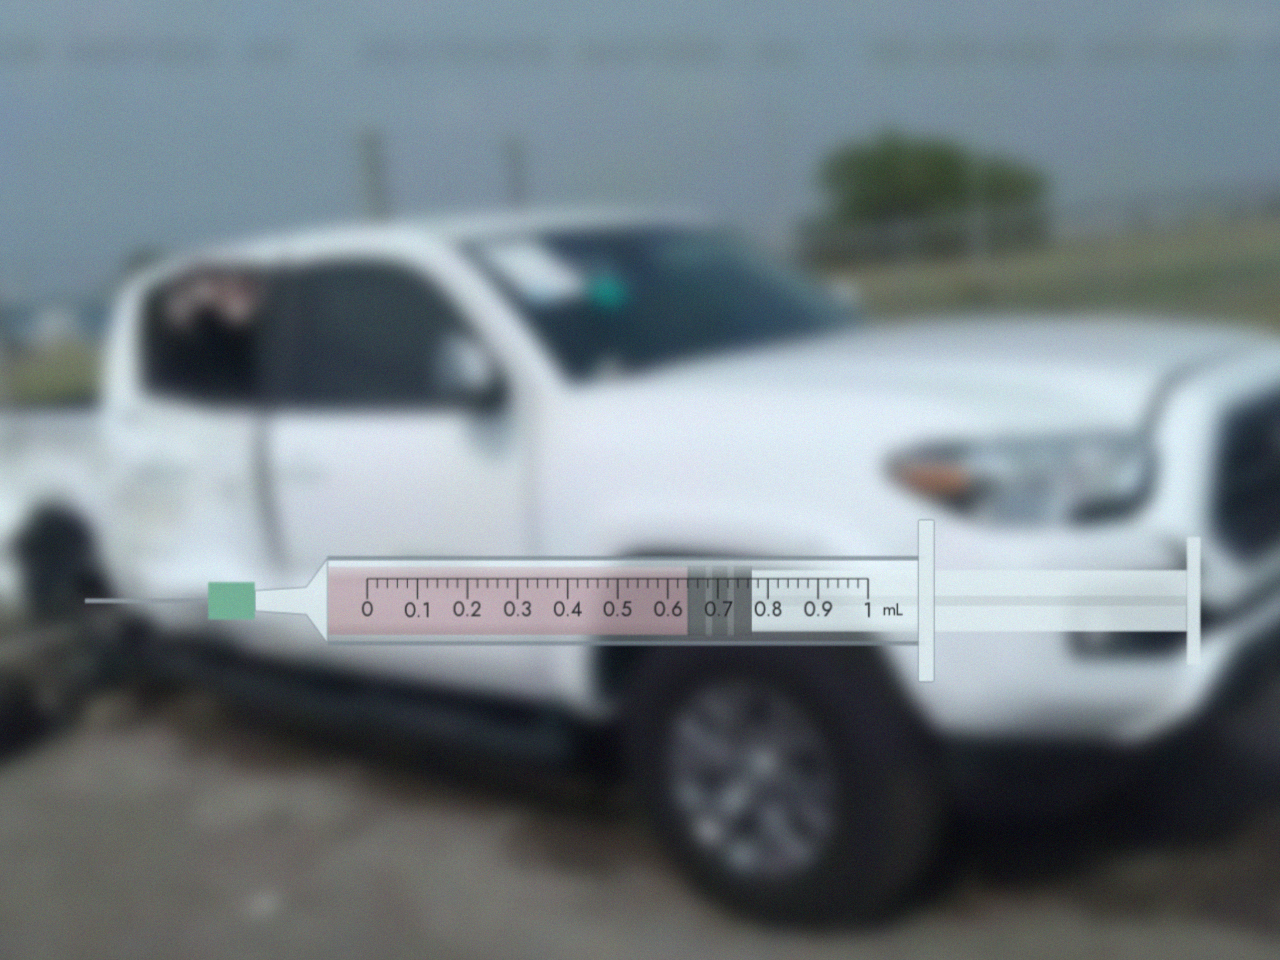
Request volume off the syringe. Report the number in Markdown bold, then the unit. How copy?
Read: **0.64** mL
